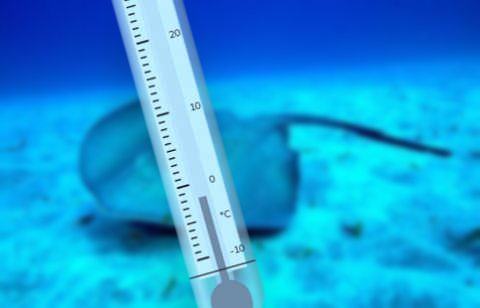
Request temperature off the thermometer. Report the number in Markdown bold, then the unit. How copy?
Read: **-2** °C
